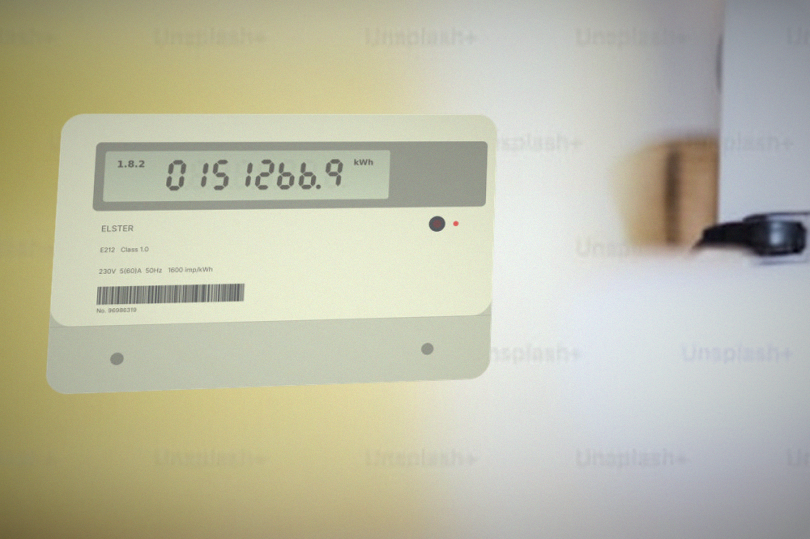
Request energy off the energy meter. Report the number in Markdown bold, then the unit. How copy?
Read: **151266.9** kWh
